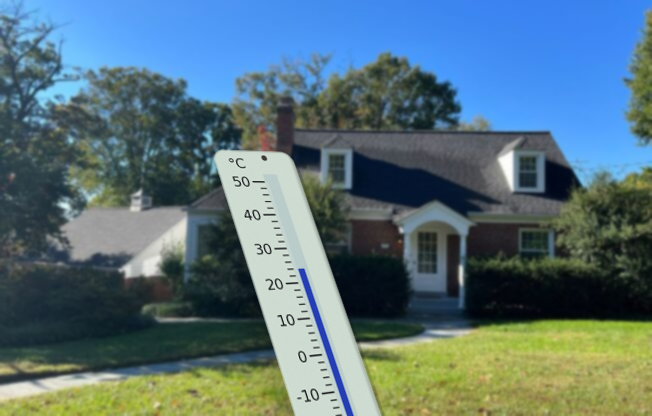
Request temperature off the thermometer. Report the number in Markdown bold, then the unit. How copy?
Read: **24** °C
